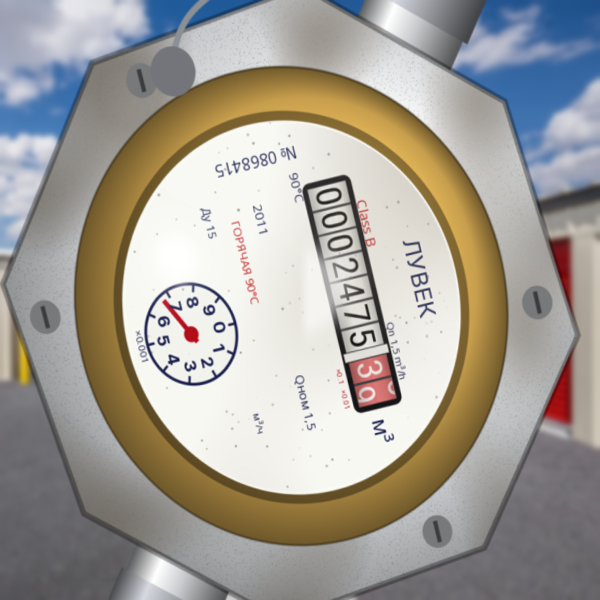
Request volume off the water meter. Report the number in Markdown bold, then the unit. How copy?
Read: **2475.386** m³
